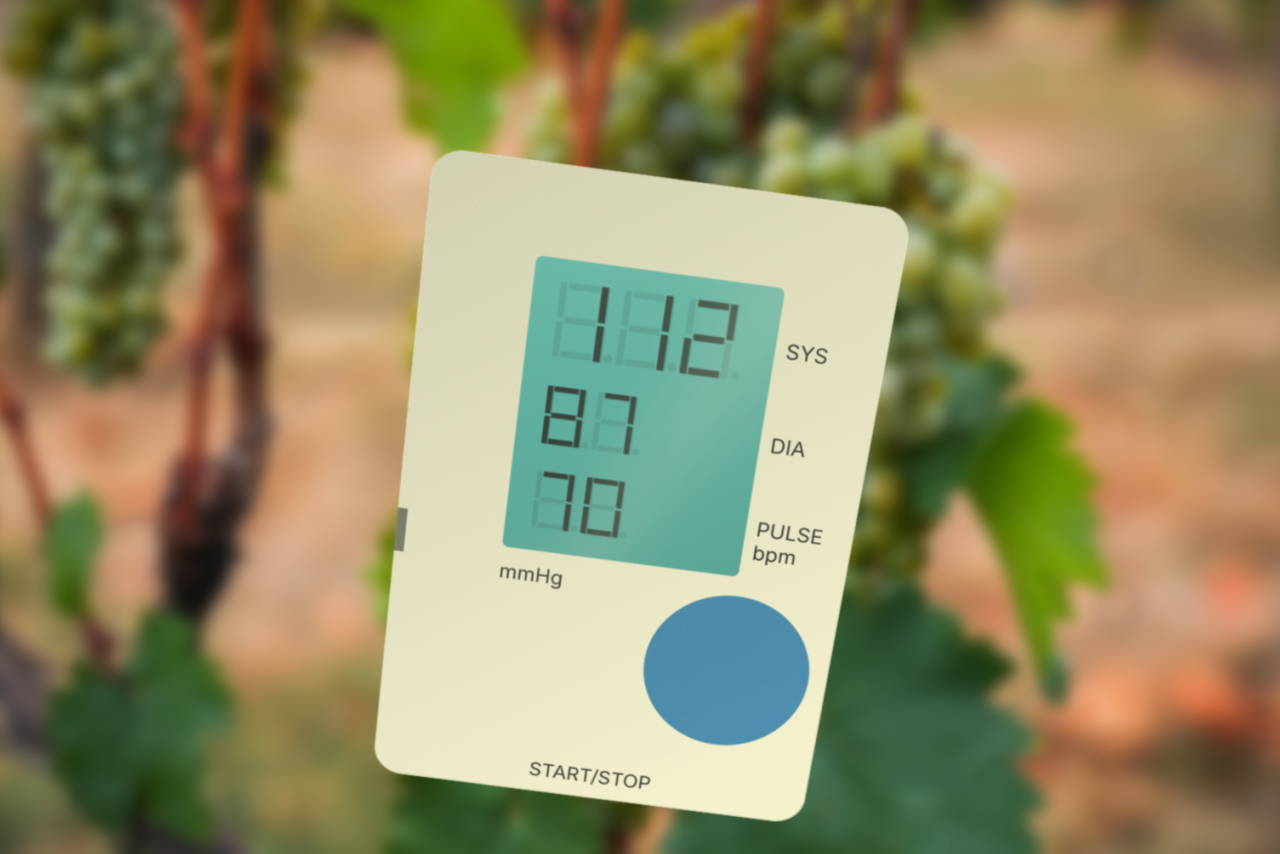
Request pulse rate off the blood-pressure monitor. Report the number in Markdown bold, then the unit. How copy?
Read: **70** bpm
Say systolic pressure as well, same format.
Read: **112** mmHg
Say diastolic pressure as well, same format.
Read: **87** mmHg
